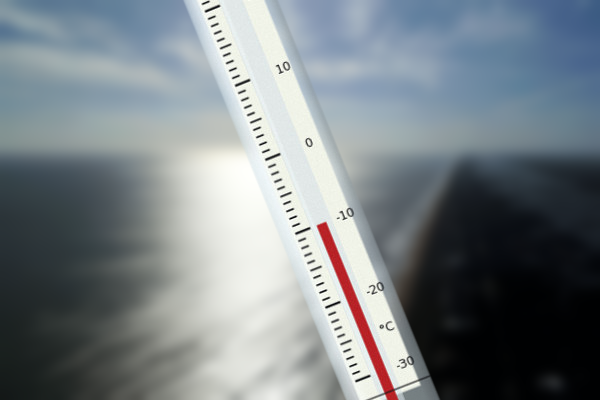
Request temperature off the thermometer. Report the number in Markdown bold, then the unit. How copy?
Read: **-10** °C
